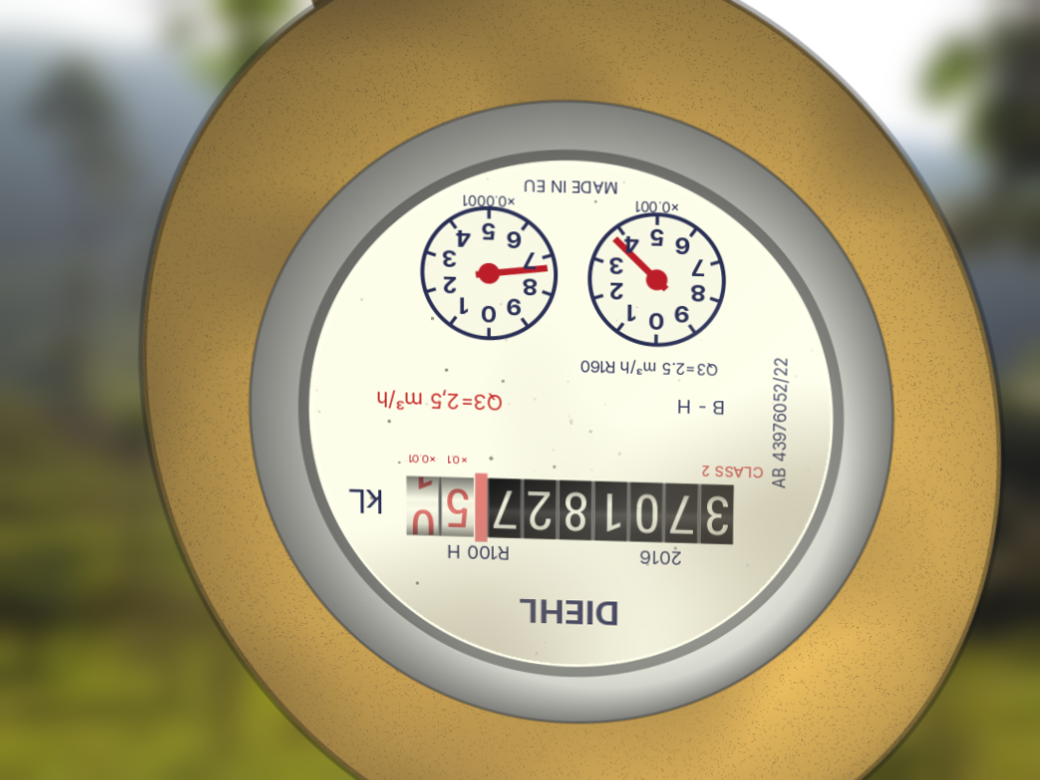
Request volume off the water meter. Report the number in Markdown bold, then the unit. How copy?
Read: **3701827.5037** kL
